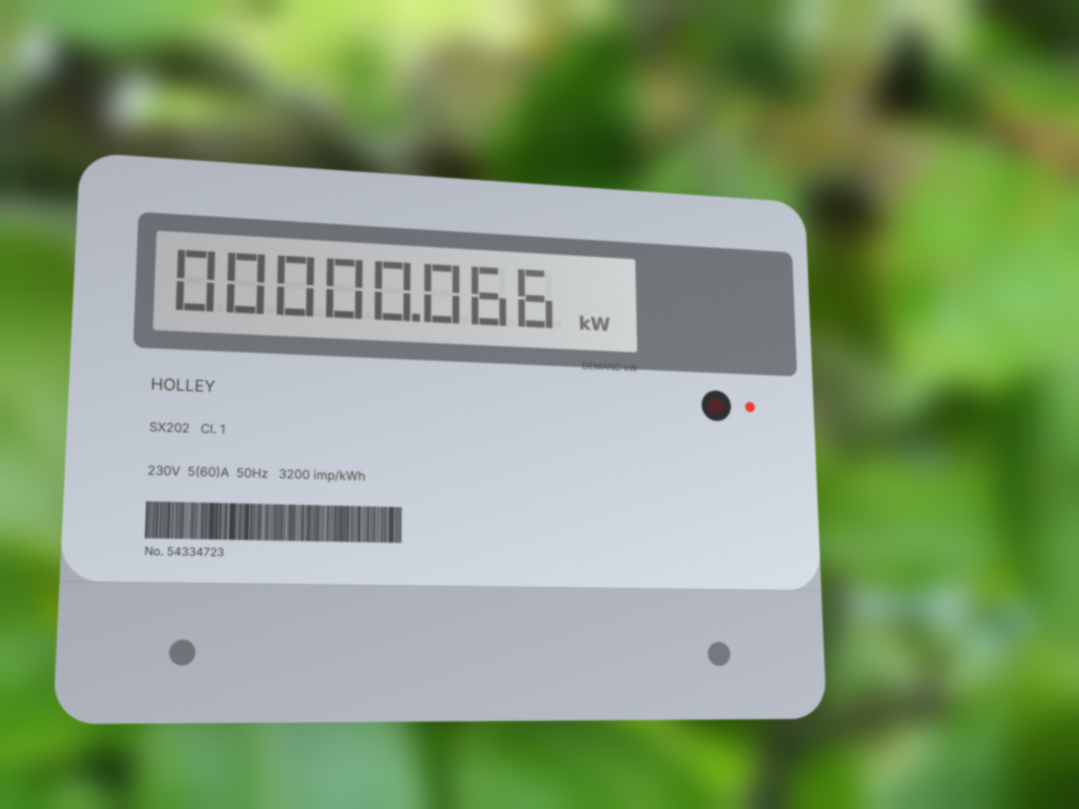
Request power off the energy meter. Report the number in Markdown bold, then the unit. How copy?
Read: **0.066** kW
